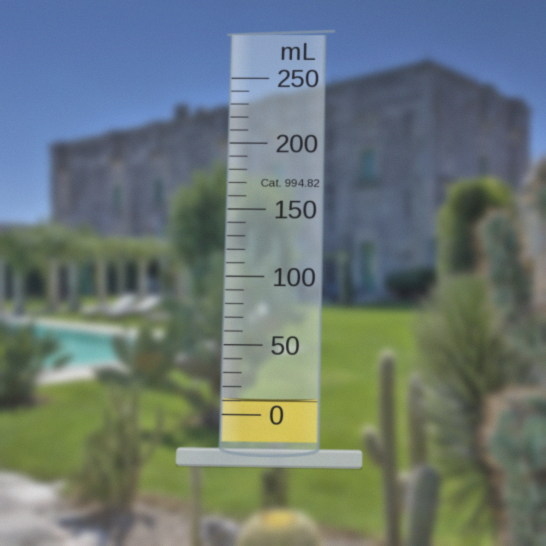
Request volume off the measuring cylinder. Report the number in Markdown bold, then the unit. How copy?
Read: **10** mL
